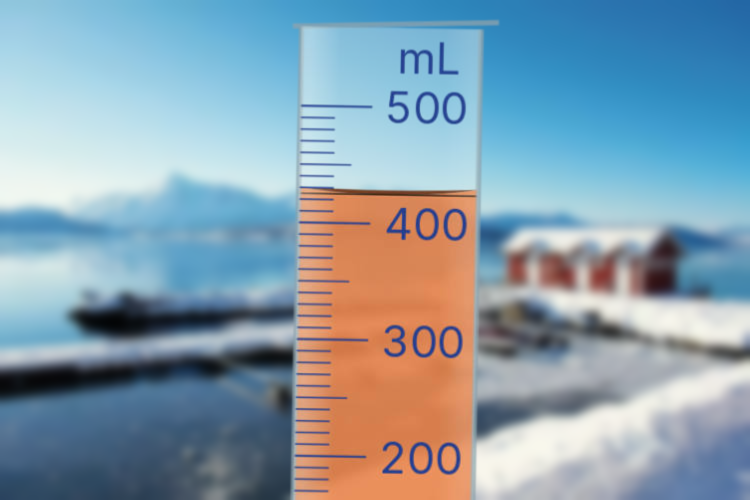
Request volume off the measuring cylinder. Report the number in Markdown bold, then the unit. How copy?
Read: **425** mL
